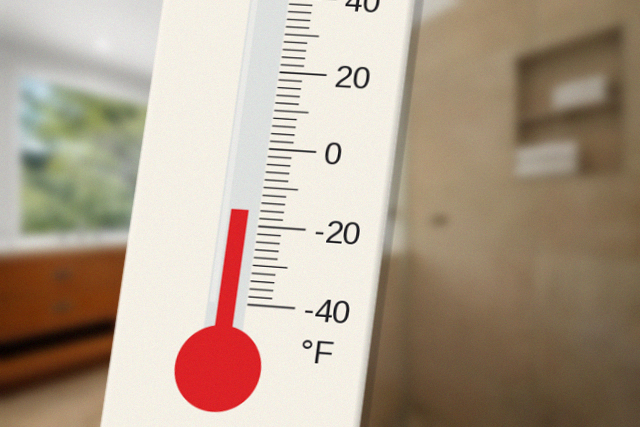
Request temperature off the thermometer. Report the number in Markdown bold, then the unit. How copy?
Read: **-16** °F
